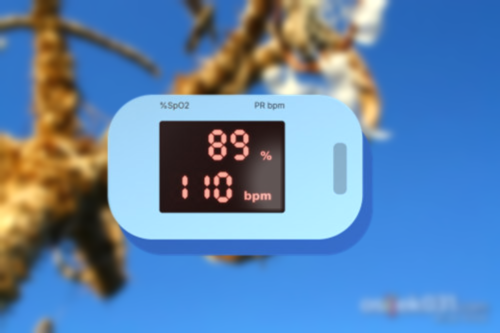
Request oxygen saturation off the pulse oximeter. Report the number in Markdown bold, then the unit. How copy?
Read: **89** %
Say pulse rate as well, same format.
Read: **110** bpm
